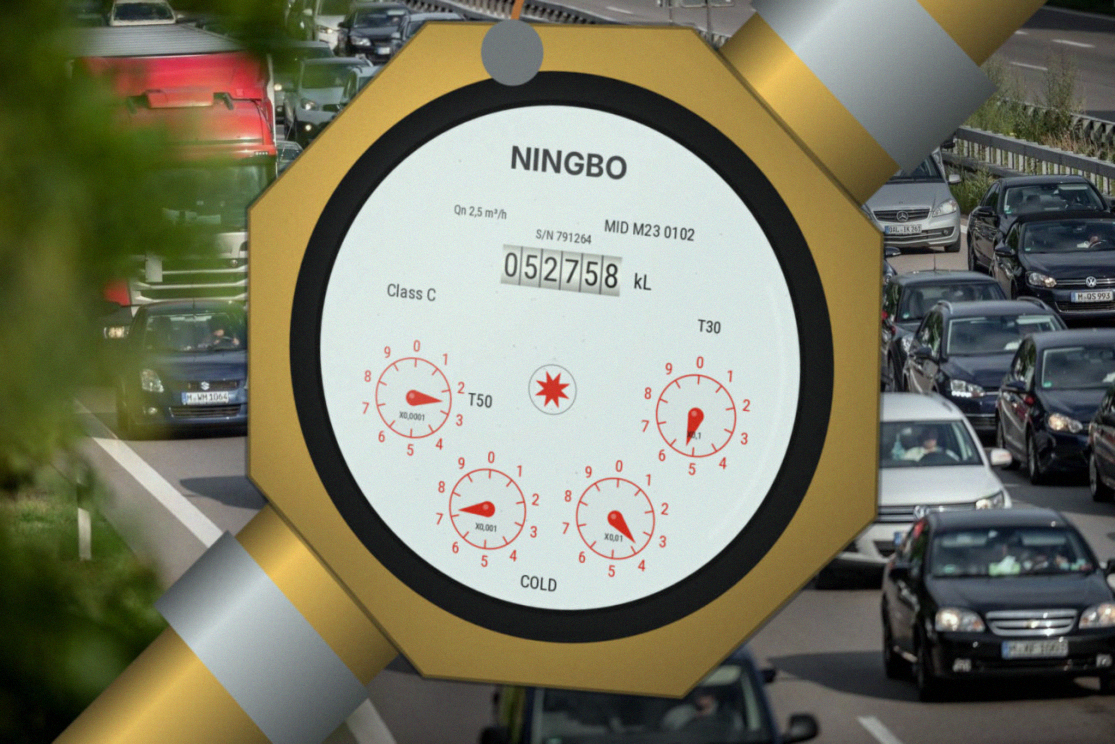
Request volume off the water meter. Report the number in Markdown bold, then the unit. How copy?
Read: **52758.5372** kL
